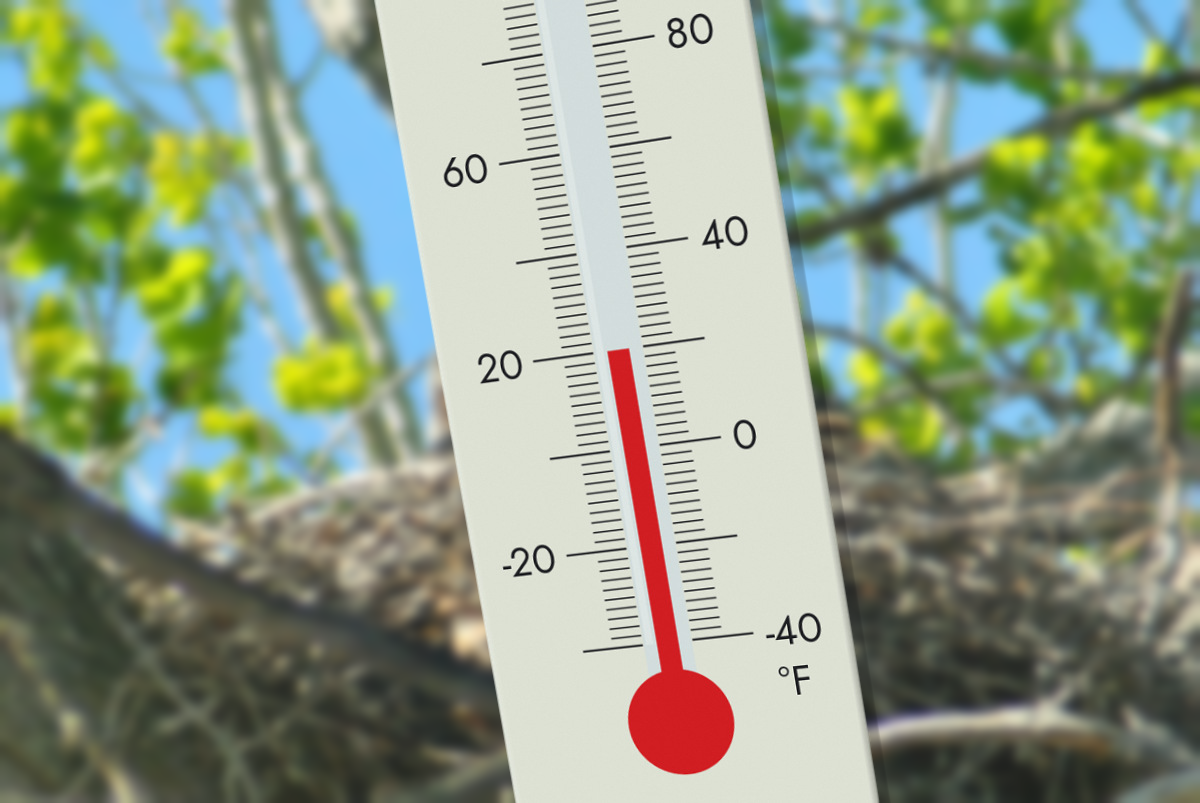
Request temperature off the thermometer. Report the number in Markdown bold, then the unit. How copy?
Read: **20** °F
